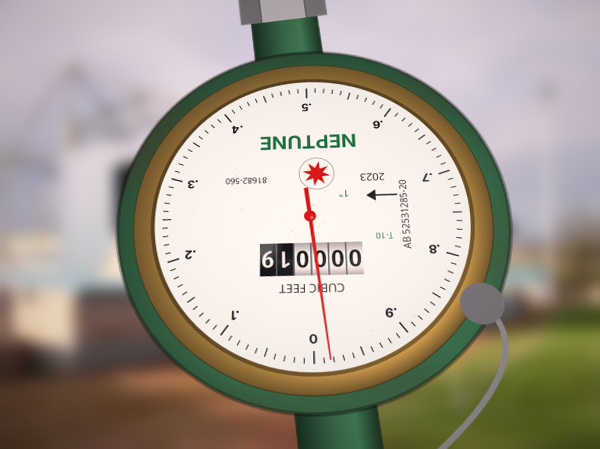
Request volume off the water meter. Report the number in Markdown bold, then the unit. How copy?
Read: **18.98** ft³
